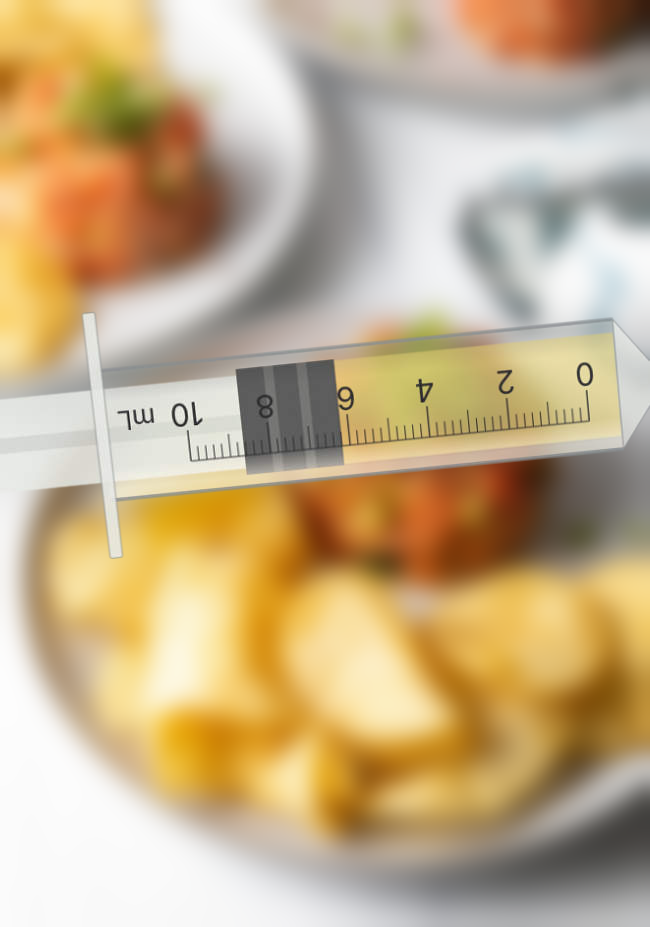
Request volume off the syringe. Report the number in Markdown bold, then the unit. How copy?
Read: **6.2** mL
